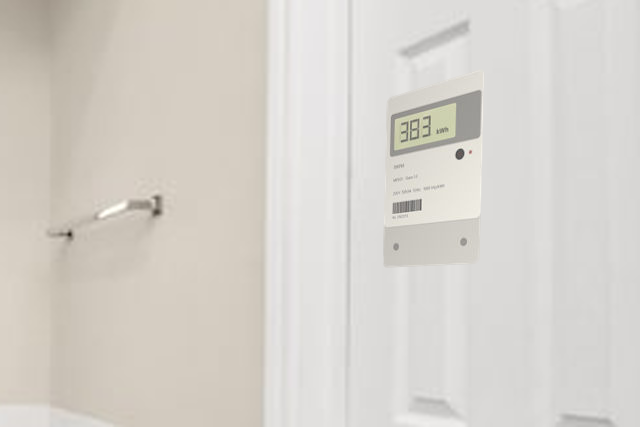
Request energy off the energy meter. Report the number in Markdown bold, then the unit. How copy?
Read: **383** kWh
